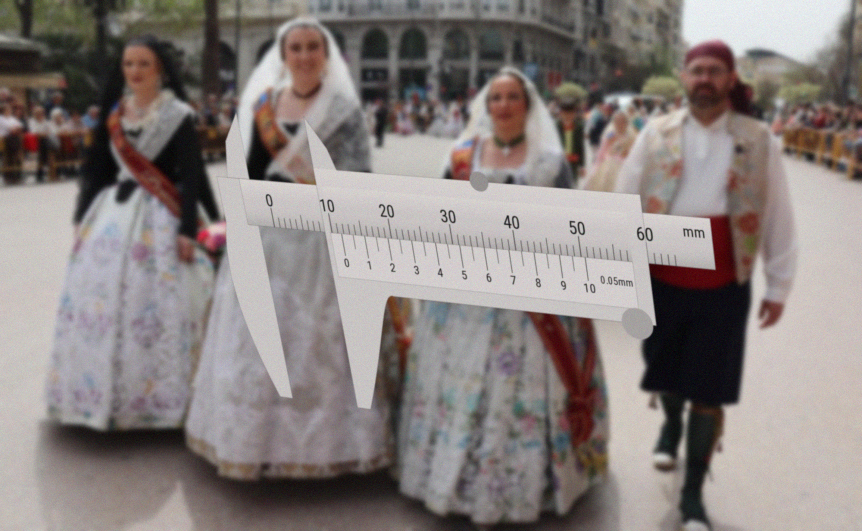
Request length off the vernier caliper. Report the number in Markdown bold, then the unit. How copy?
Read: **11.6** mm
